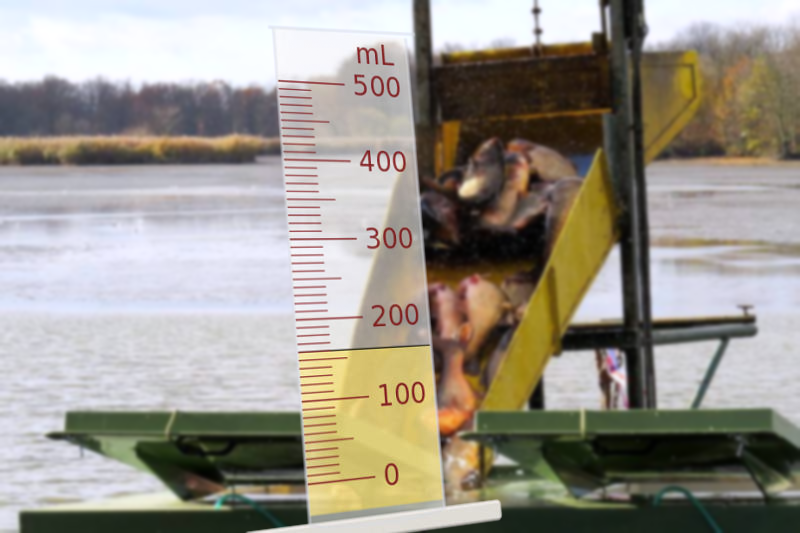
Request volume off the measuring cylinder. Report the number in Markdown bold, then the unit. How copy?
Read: **160** mL
